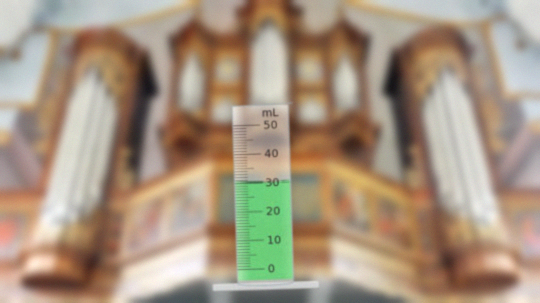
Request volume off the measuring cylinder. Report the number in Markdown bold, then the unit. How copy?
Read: **30** mL
